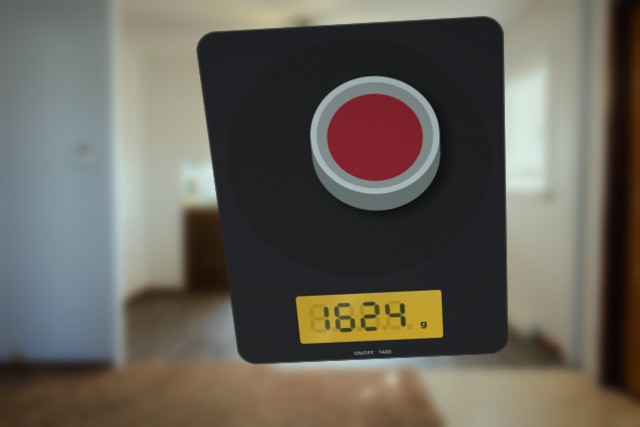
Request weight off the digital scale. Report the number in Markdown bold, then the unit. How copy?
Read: **1624** g
